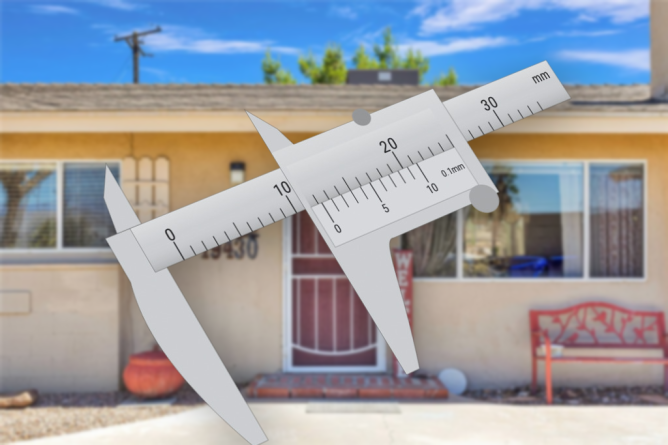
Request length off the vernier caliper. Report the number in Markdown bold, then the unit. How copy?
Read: **12.3** mm
